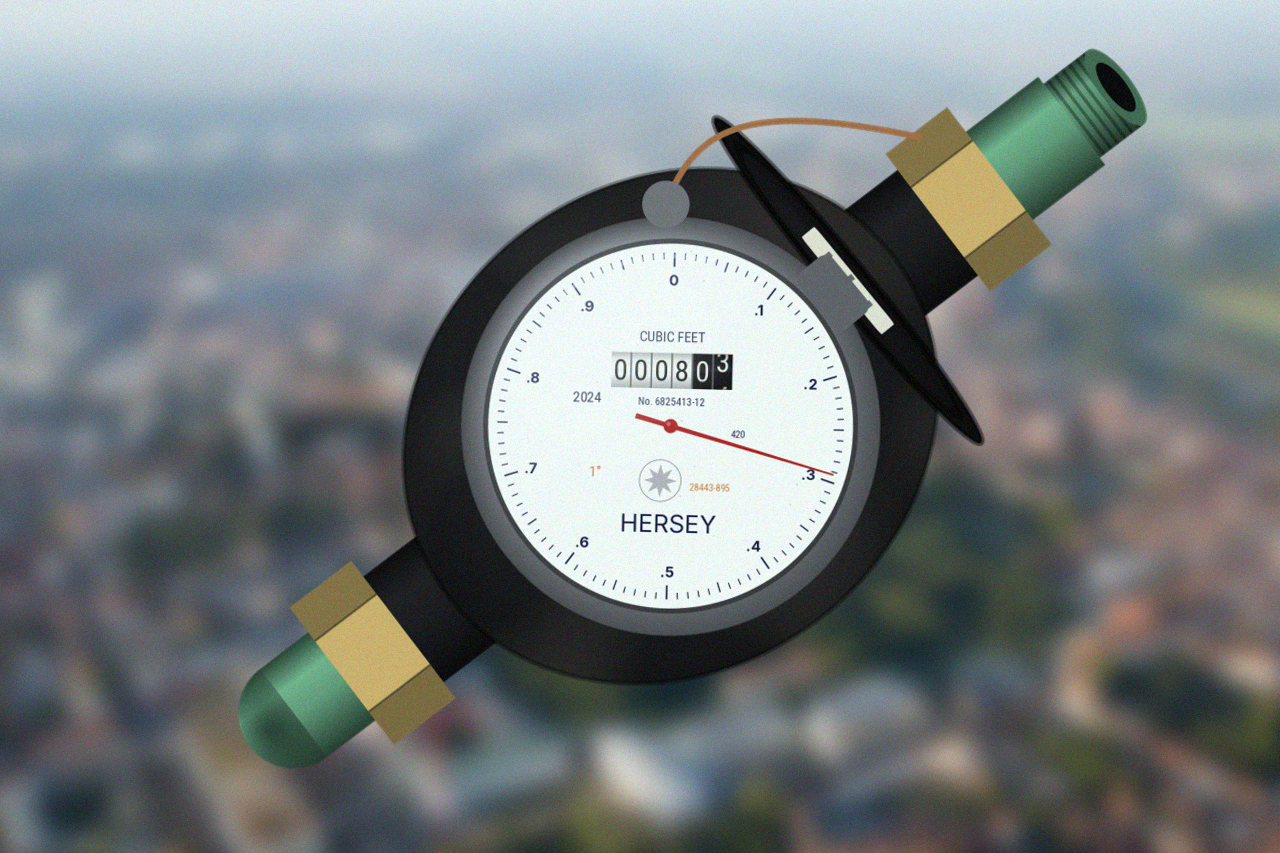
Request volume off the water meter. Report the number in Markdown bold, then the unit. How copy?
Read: **803.29** ft³
